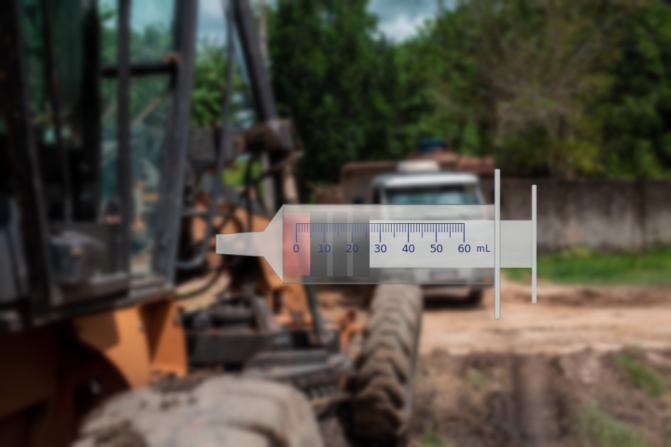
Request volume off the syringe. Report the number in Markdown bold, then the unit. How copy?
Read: **5** mL
